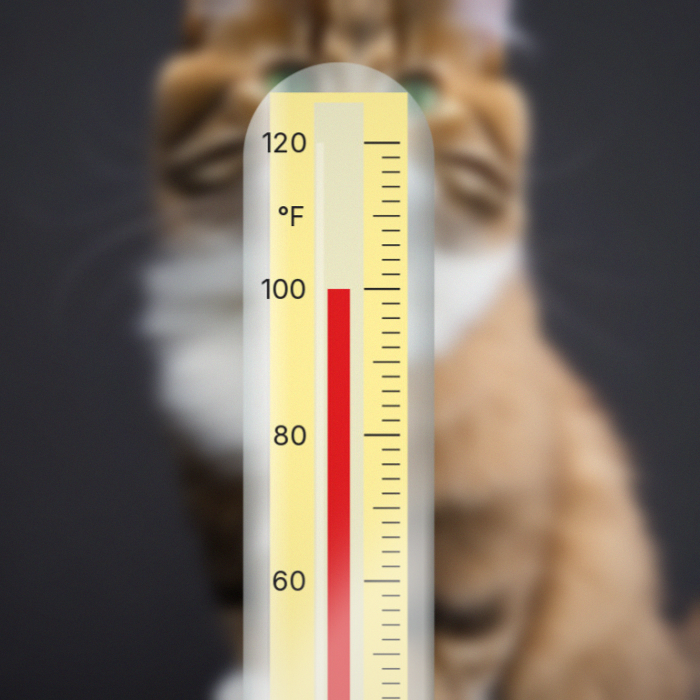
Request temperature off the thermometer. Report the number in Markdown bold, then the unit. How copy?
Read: **100** °F
